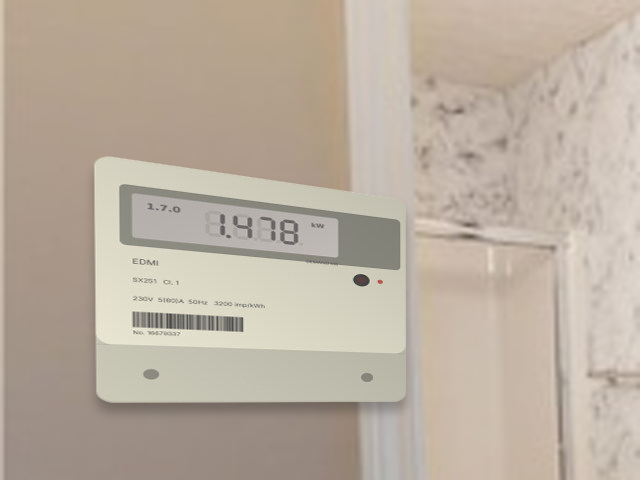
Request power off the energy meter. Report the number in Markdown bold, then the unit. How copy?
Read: **1.478** kW
